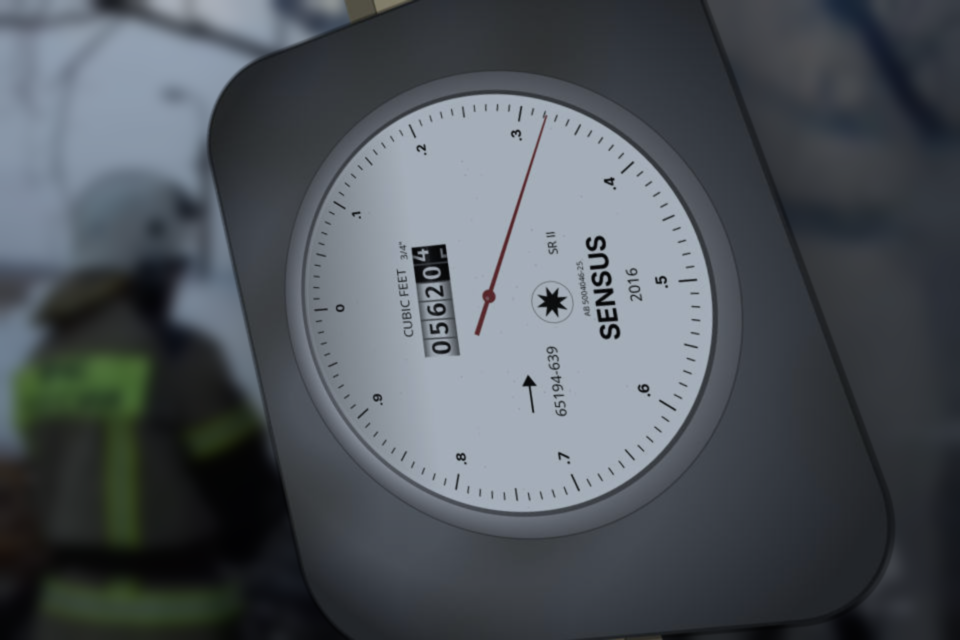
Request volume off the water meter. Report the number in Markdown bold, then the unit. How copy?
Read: **56204.32** ft³
